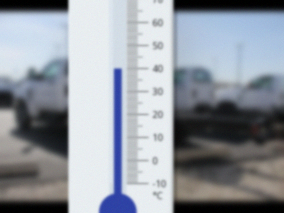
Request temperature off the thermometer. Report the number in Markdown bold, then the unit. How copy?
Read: **40** °C
